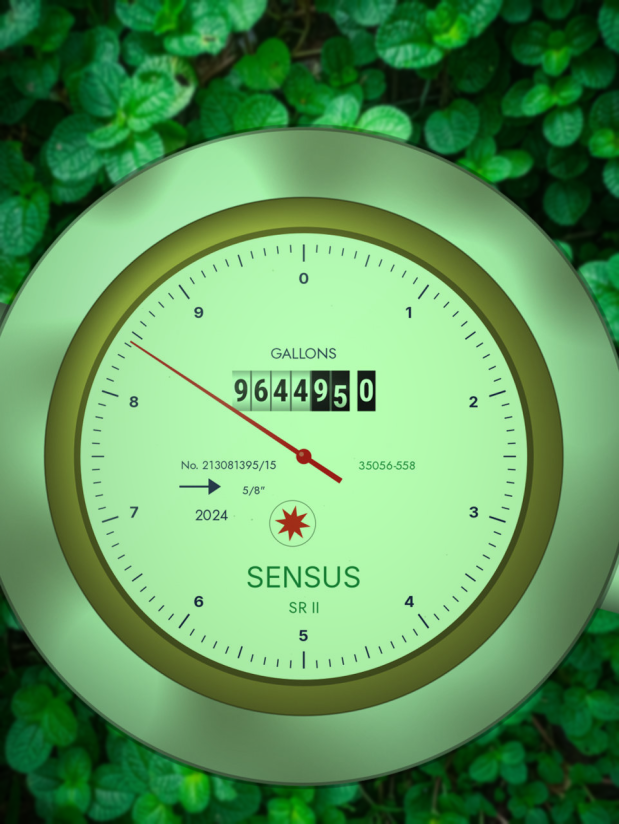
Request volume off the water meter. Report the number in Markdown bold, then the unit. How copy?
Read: **9644948.4** gal
